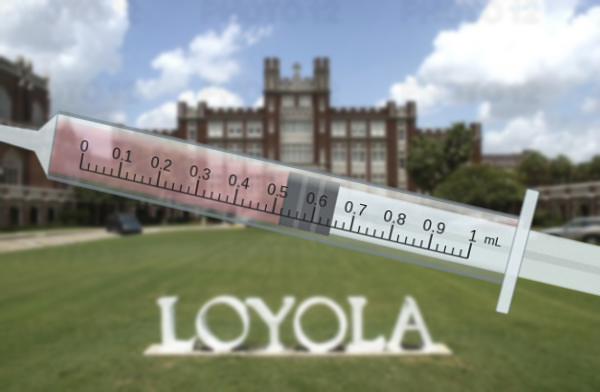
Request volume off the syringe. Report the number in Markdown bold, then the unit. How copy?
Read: **0.52** mL
